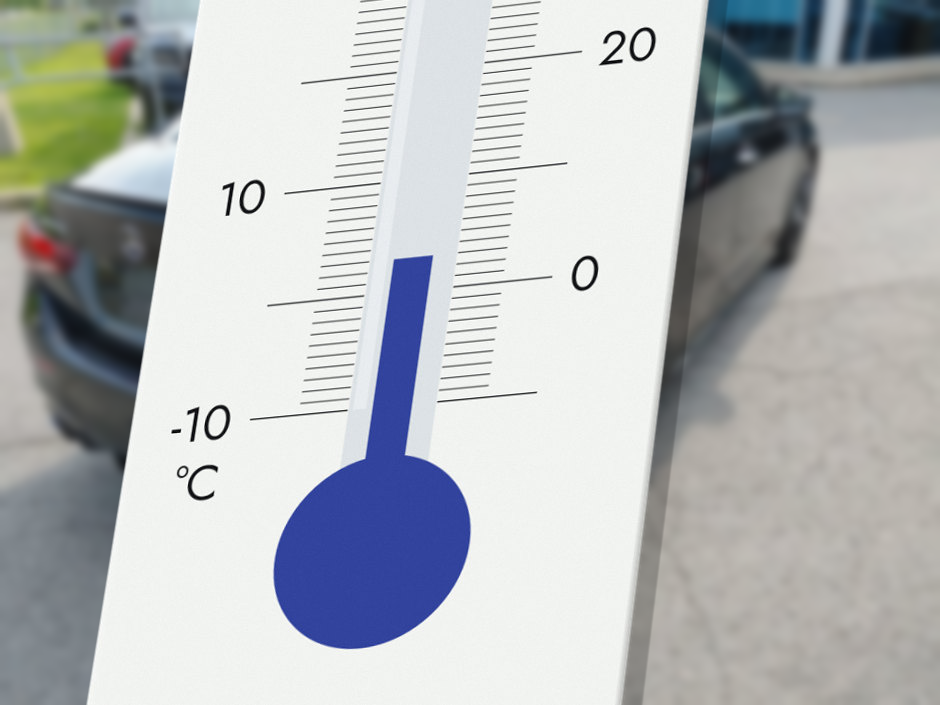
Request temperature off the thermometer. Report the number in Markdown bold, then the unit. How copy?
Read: **3** °C
